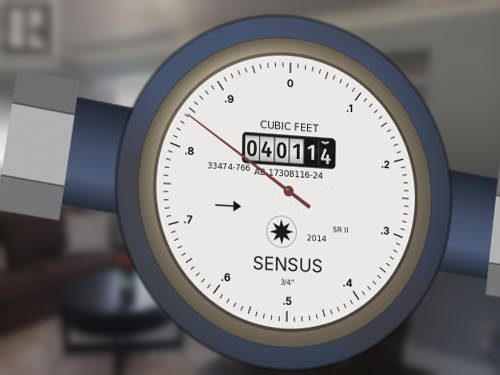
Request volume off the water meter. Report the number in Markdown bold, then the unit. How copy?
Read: **40113.84** ft³
